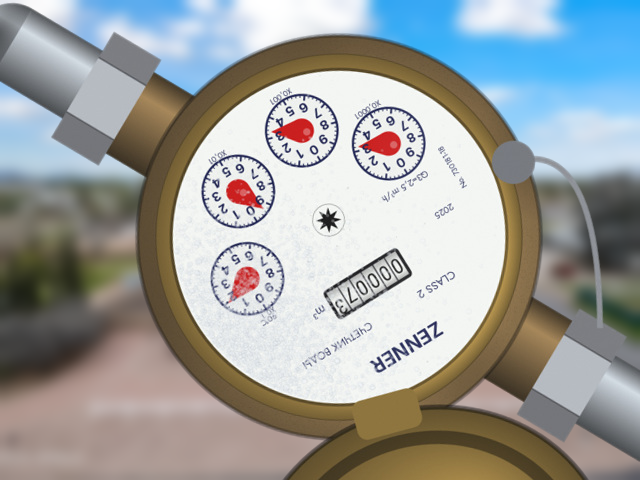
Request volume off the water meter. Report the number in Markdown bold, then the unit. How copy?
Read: **73.1933** m³
